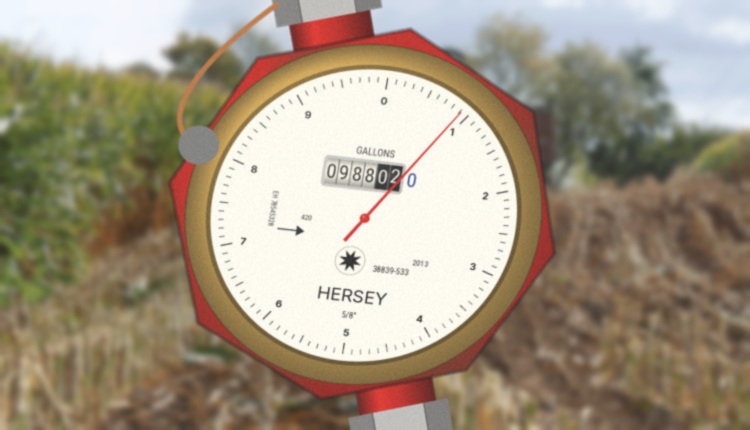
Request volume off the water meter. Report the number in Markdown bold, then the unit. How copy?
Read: **988020.9** gal
